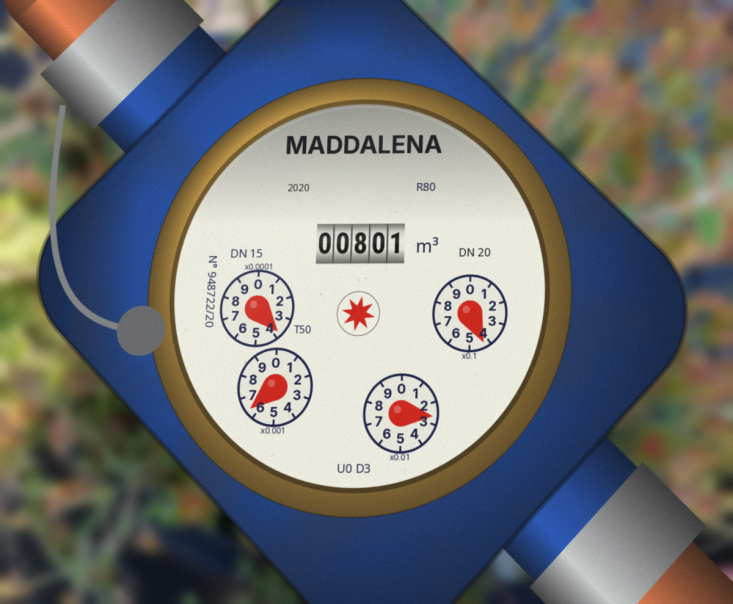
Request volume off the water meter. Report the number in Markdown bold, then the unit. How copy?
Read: **801.4263** m³
